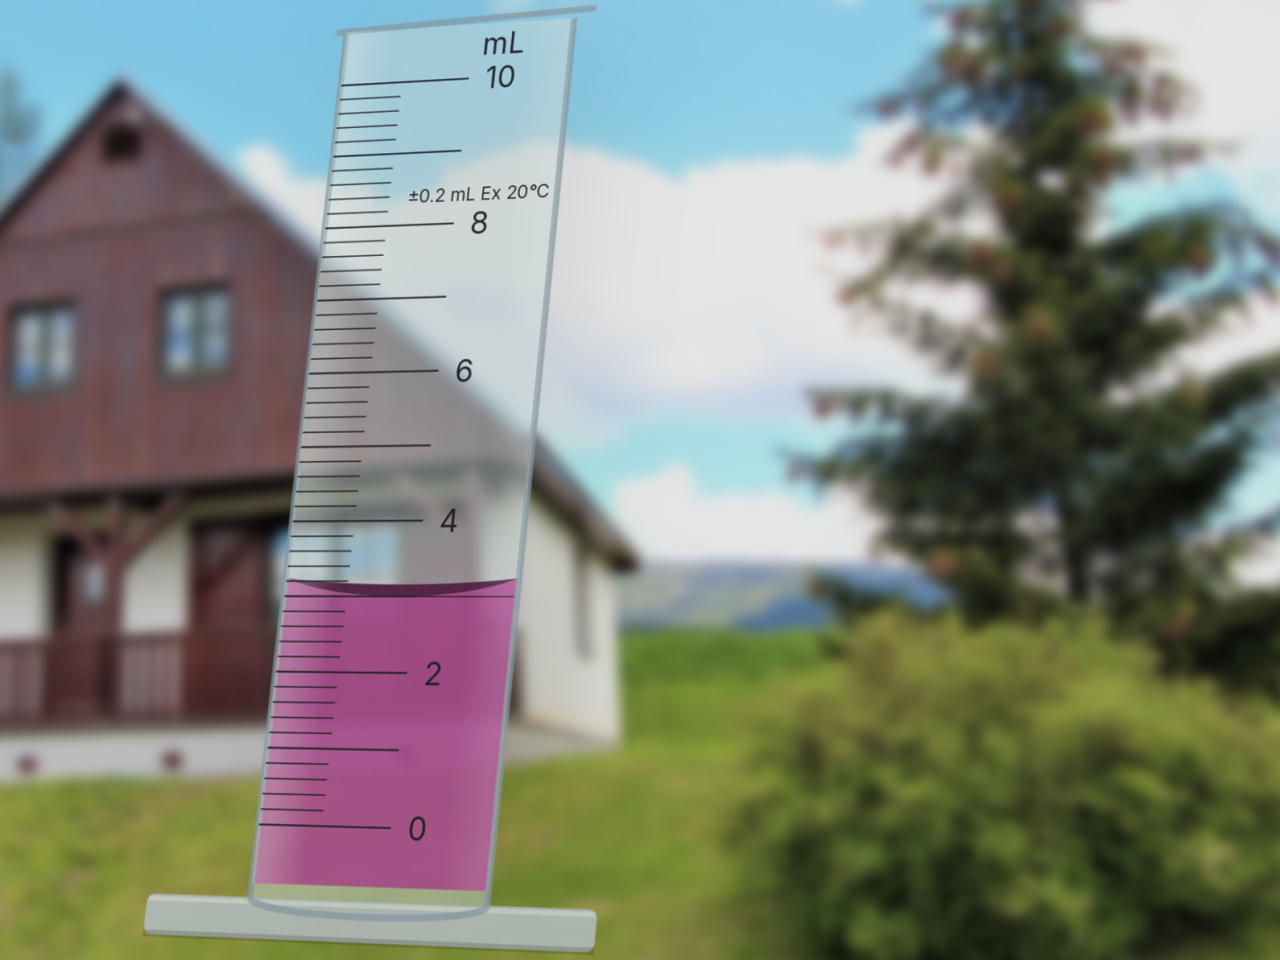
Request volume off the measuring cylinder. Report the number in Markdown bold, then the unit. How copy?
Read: **3** mL
